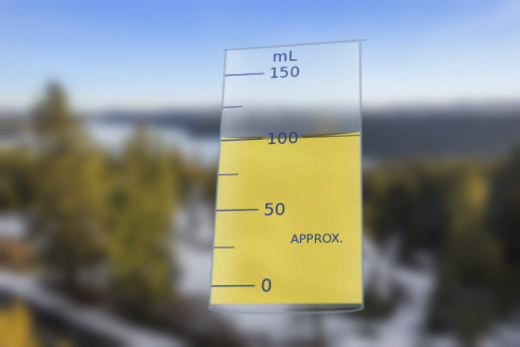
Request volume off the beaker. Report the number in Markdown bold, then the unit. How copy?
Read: **100** mL
